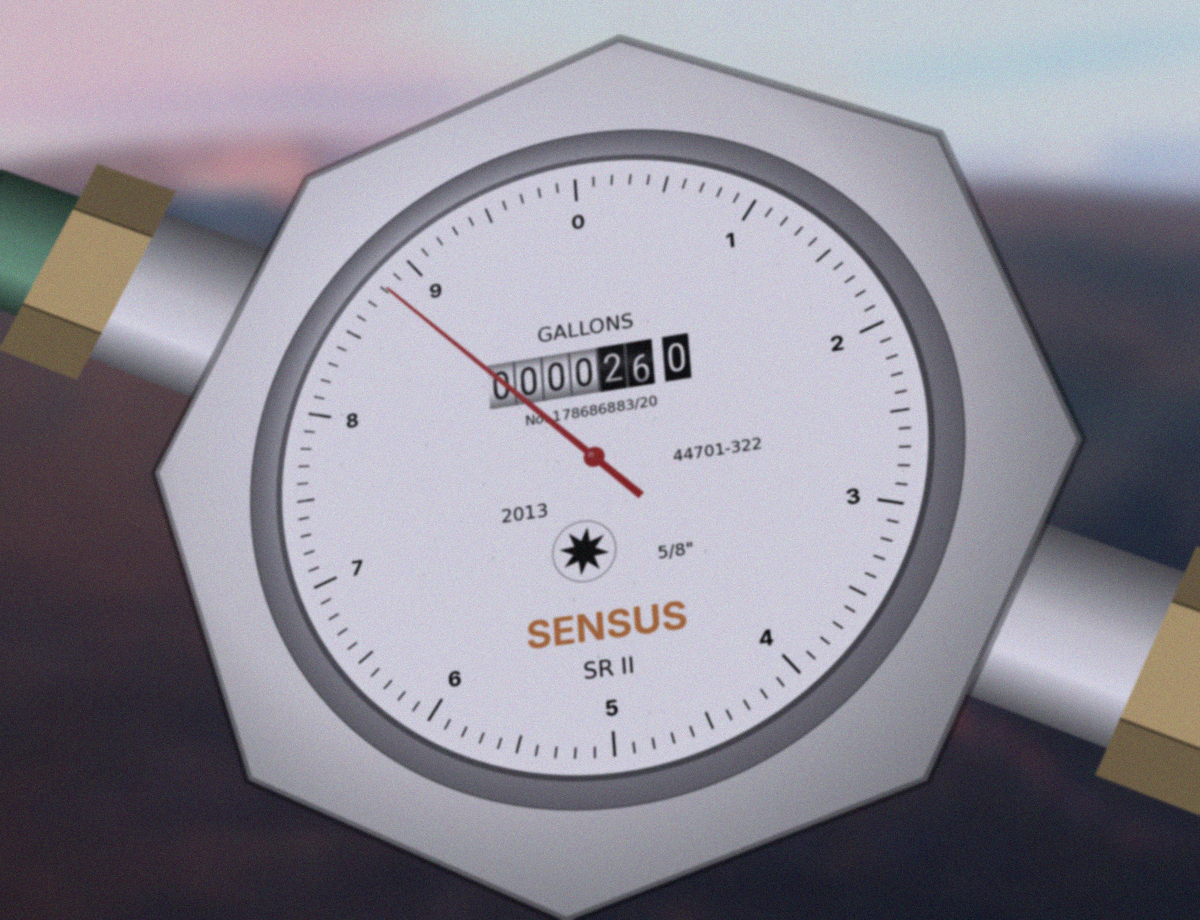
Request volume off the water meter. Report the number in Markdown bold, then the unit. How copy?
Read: **258.8** gal
